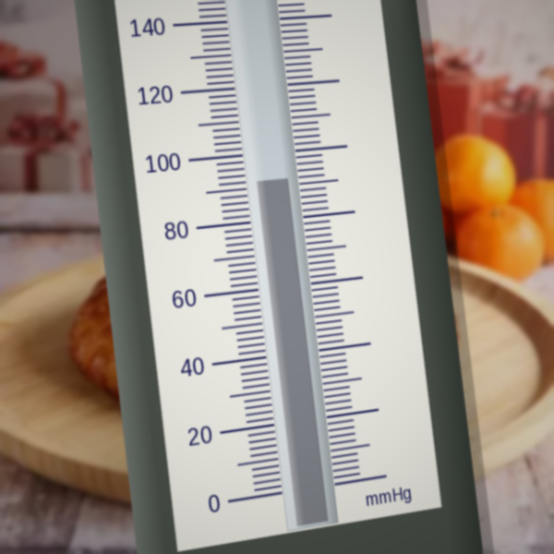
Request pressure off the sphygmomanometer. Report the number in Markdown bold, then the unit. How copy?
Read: **92** mmHg
